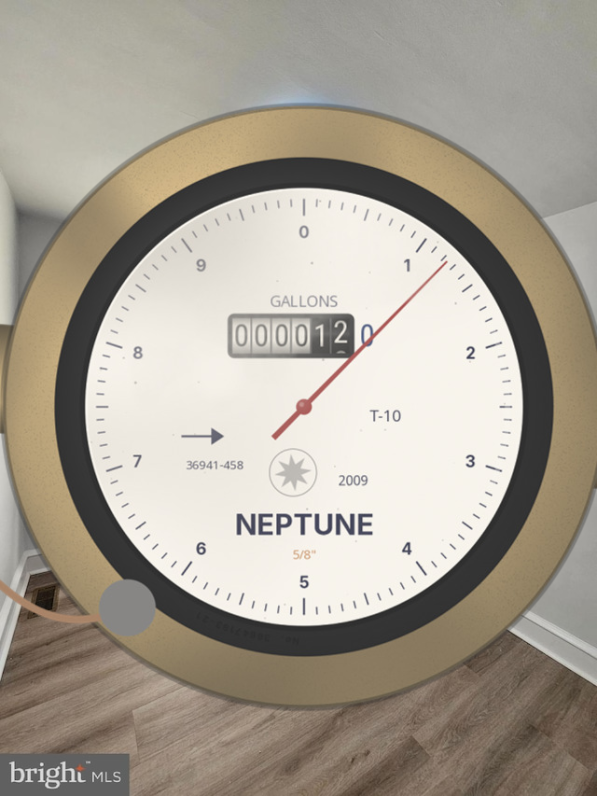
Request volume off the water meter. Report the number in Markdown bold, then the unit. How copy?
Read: **121.2** gal
